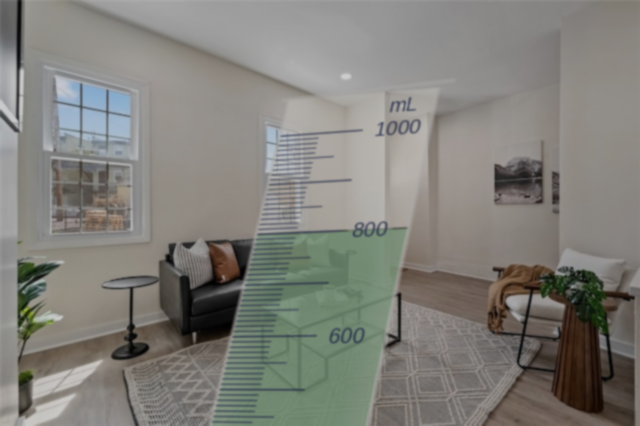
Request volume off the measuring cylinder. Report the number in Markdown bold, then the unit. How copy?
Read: **800** mL
